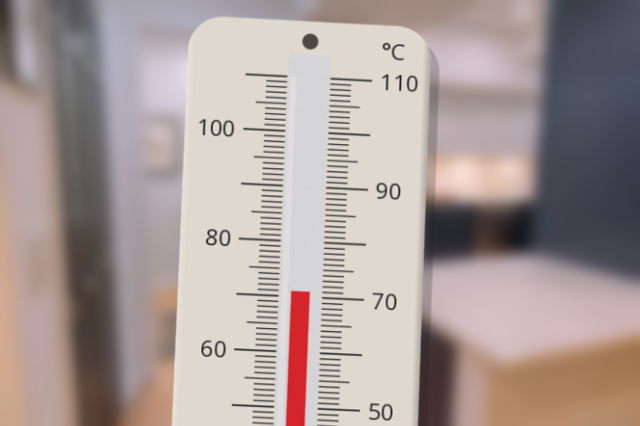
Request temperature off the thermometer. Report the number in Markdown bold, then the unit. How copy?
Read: **71** °C
